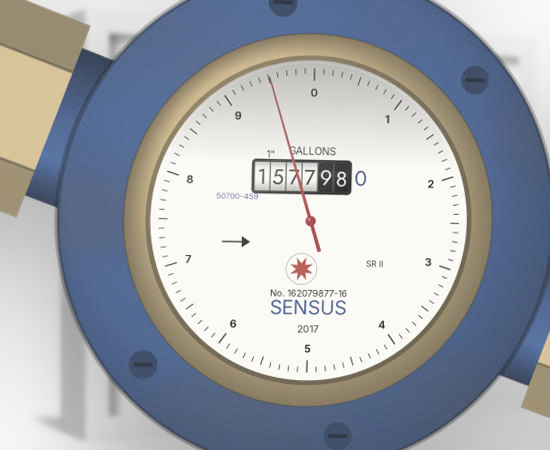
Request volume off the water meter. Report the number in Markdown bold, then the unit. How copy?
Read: **1577979.5** gal
